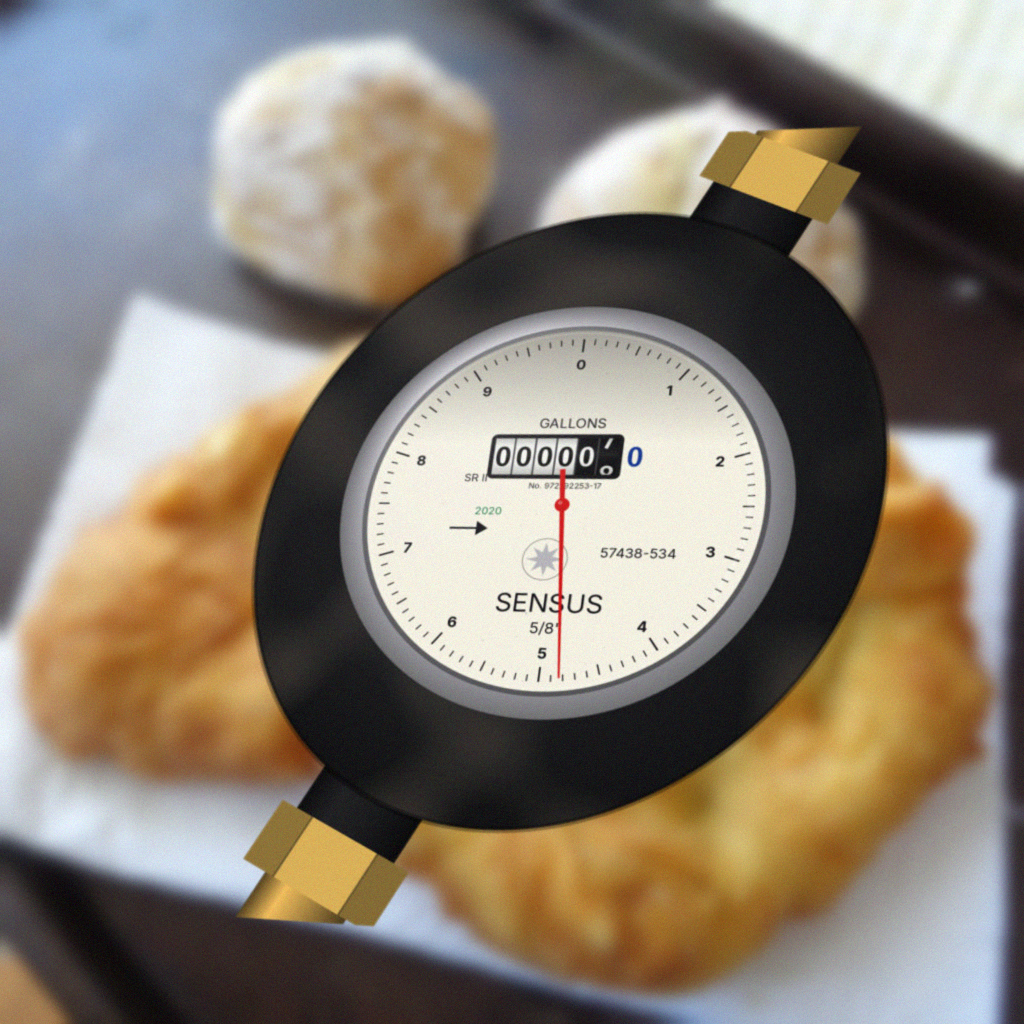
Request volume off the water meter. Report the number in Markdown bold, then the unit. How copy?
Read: **74.8** gal
